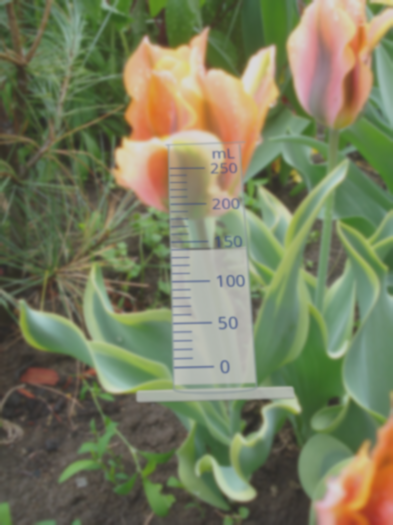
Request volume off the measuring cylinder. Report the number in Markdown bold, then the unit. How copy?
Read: **140** mL
